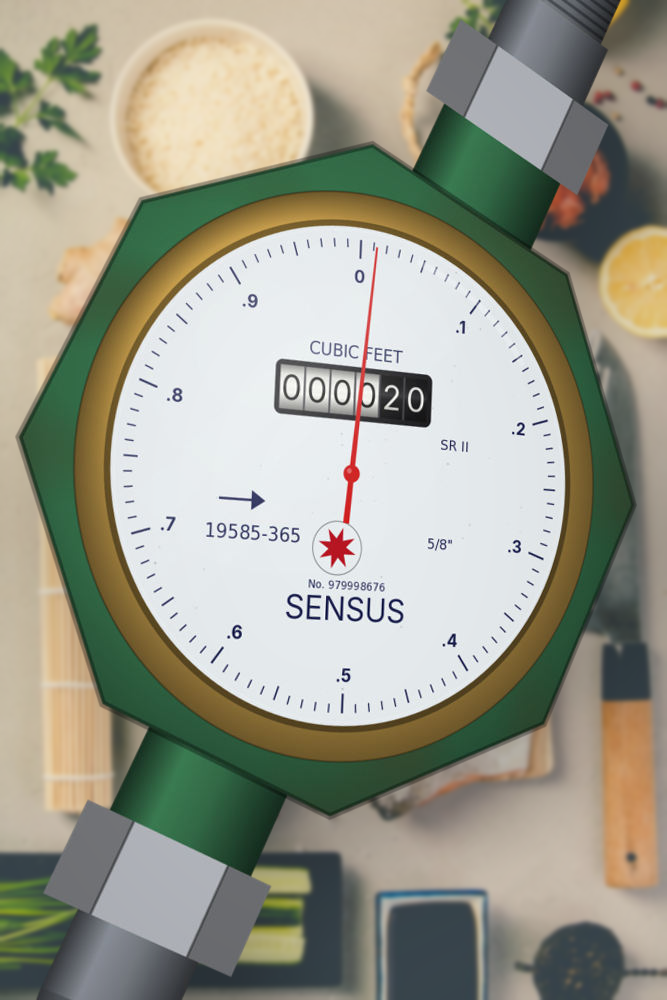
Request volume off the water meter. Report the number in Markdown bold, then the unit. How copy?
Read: **20.01** ft³
